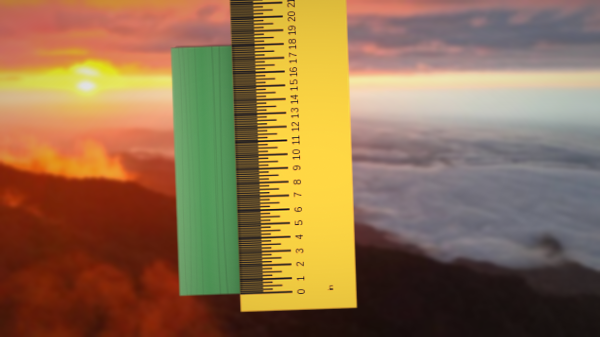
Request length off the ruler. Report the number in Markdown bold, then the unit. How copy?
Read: **18** in
